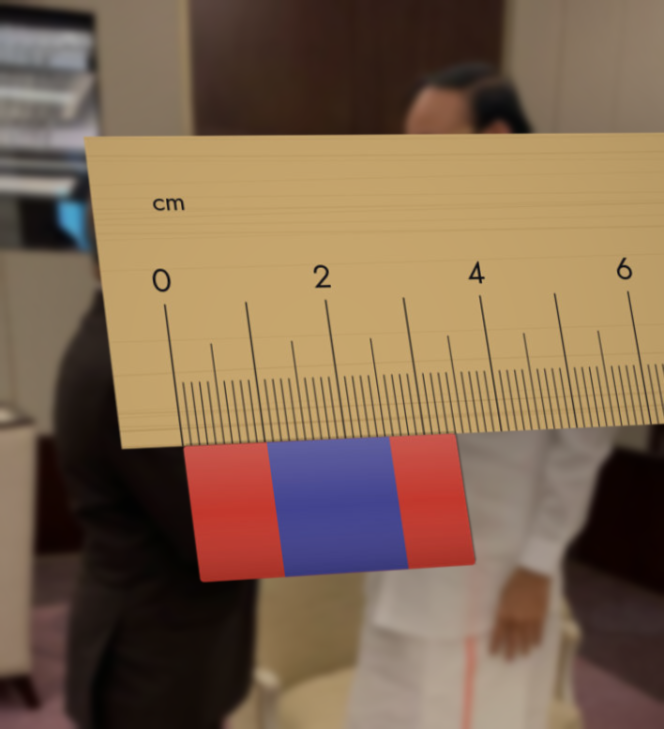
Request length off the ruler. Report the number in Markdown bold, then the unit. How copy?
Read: **3.4** cm
